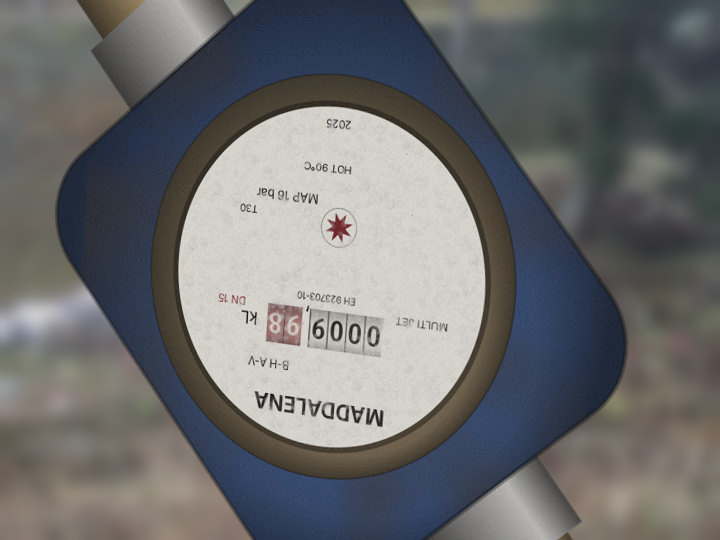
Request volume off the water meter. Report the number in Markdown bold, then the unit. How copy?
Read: **9.98** kL
